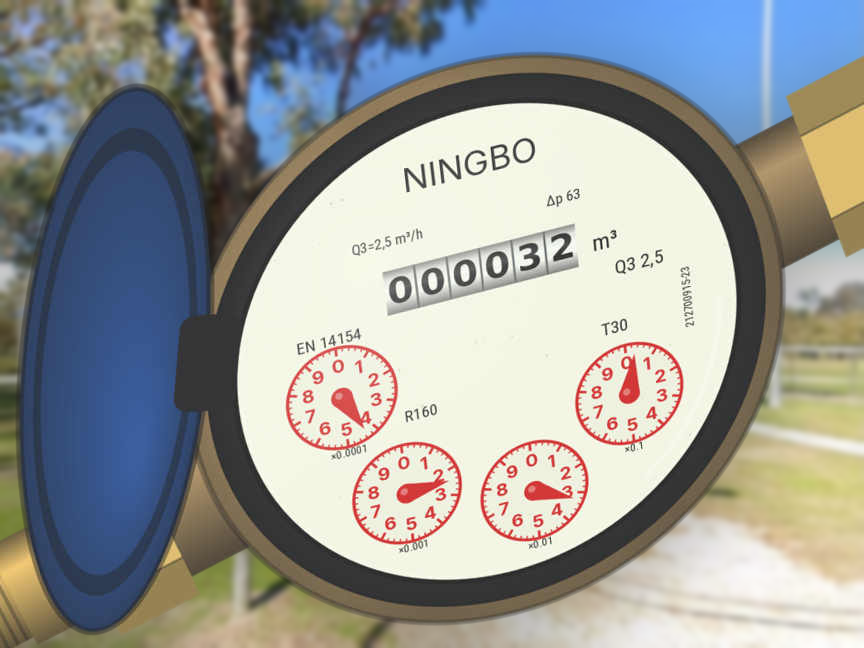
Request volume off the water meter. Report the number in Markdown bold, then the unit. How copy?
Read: **32.0324** m³
